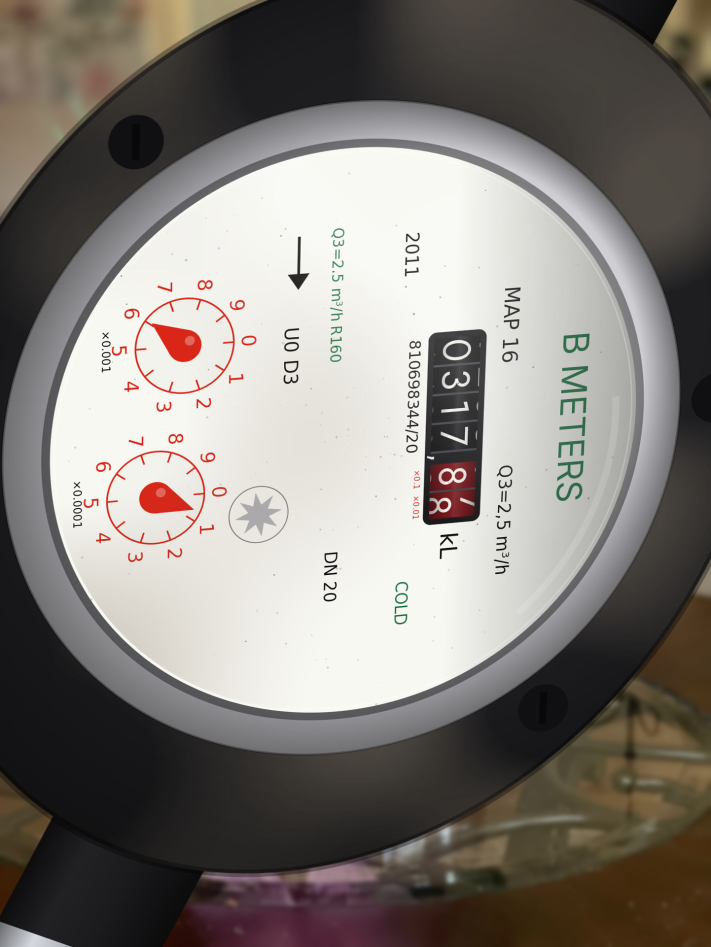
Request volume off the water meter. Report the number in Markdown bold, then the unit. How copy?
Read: **317.8760** kL
